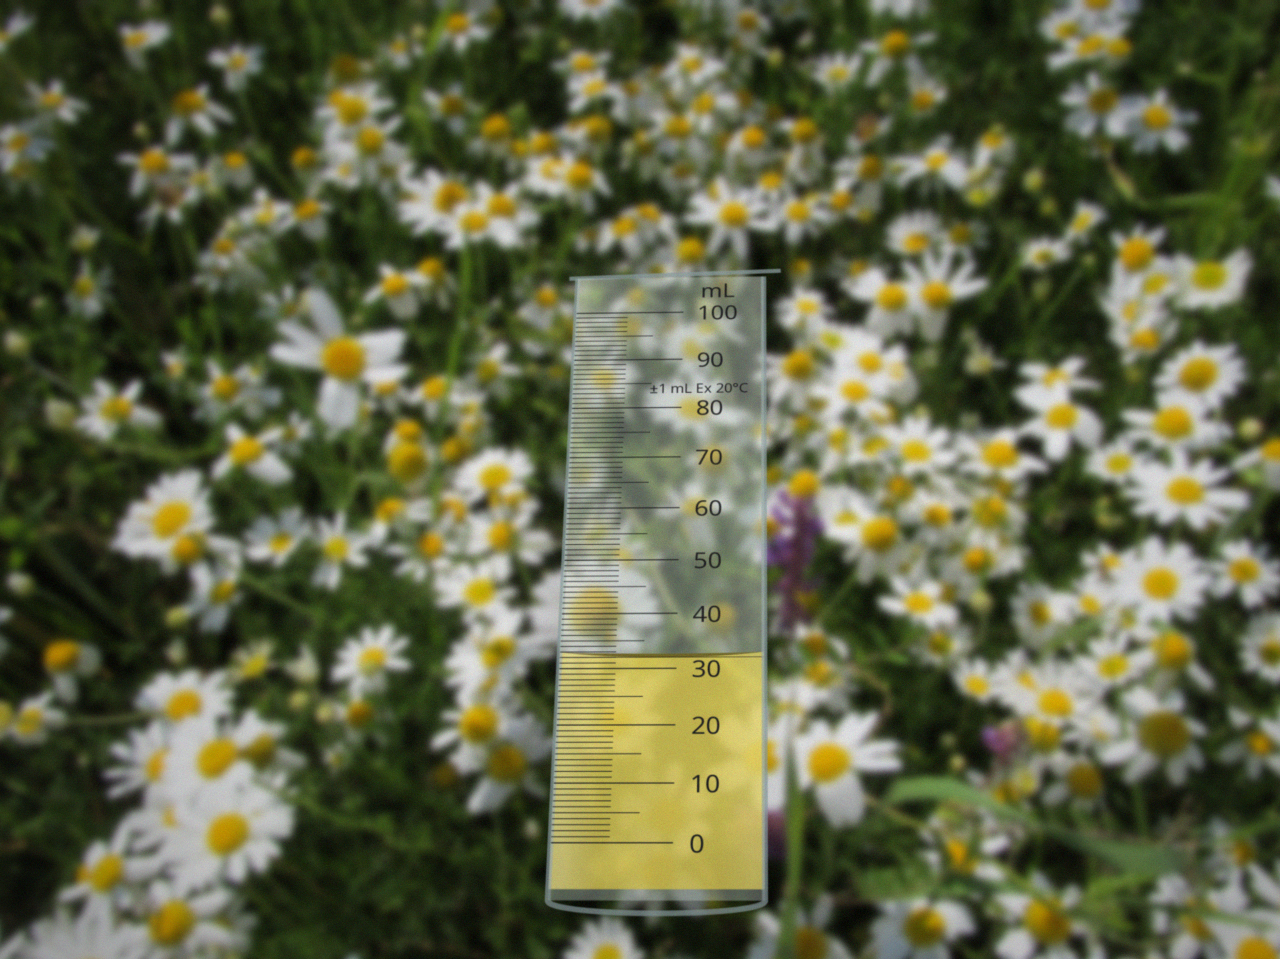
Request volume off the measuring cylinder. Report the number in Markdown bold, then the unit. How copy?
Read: **32** mL
